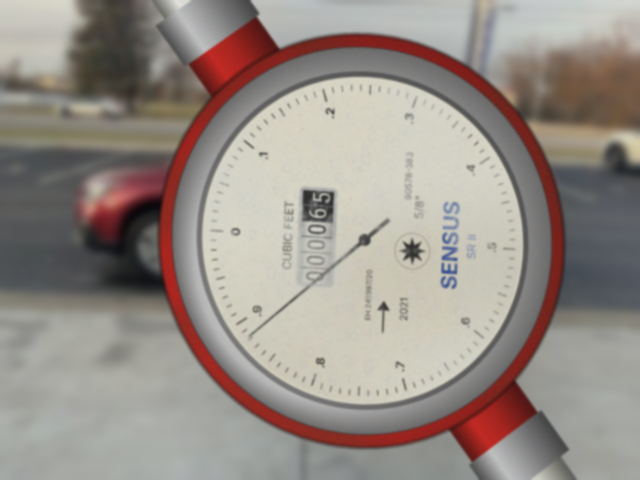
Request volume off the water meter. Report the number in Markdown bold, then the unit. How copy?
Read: **64.88** ft³
